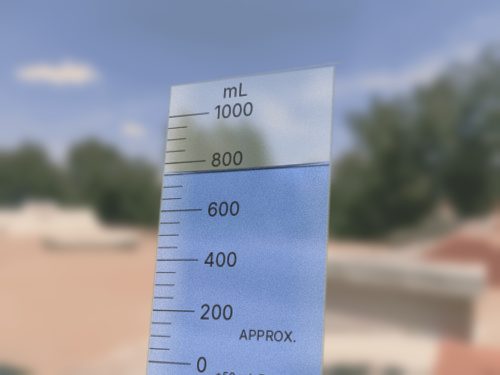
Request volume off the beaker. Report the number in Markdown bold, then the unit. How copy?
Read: **750** mL
